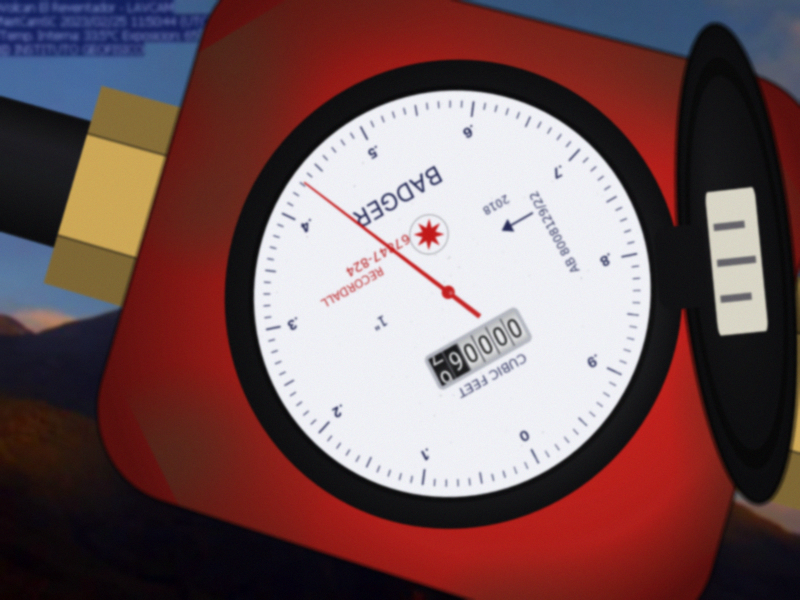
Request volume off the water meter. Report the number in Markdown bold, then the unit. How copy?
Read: **66.43** ft³
